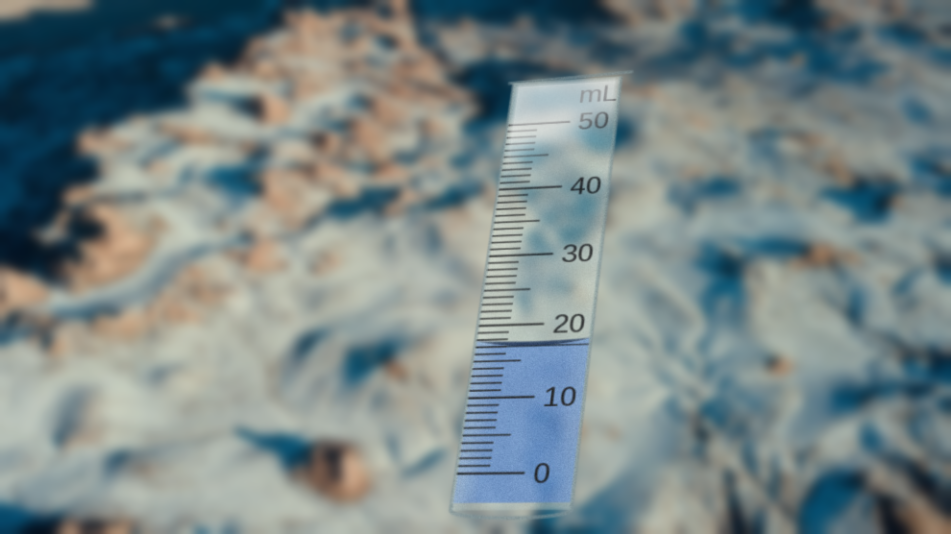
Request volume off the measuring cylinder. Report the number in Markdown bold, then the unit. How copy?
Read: **17** mL
